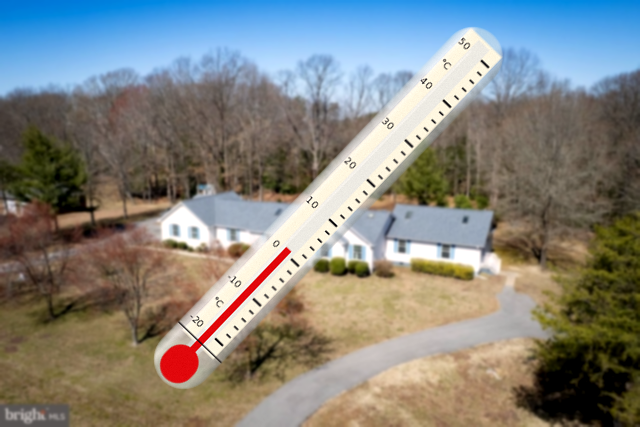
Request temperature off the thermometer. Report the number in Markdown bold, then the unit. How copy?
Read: **1** °C
